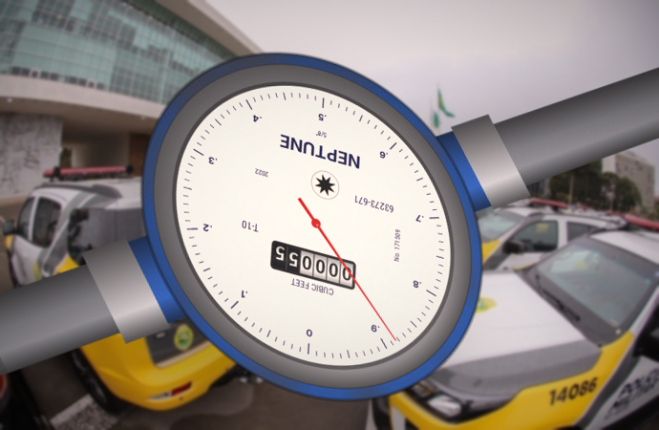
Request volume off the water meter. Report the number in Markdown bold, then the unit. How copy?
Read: **54.88** ft³
